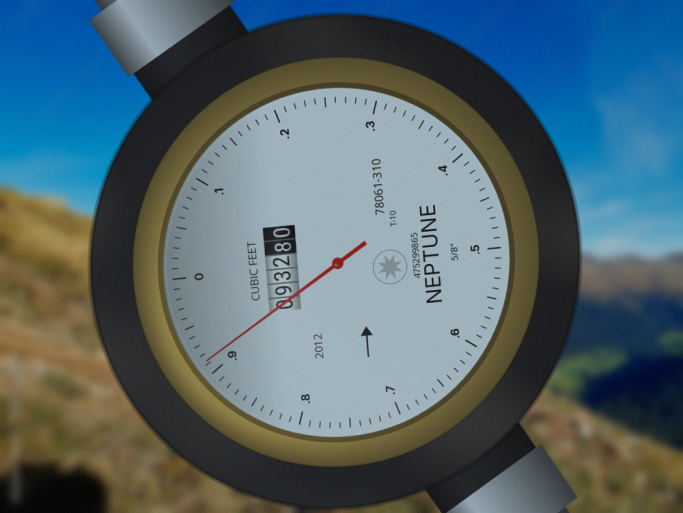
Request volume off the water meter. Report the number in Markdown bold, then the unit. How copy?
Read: **93279.91** ft³
